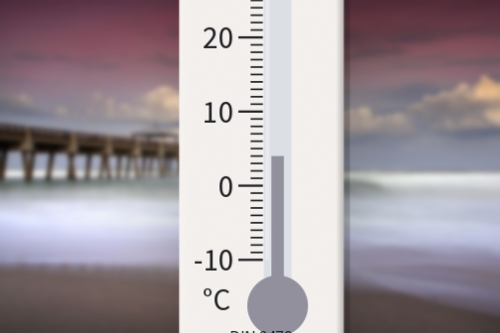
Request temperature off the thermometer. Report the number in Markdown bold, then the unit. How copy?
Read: **4** °C
